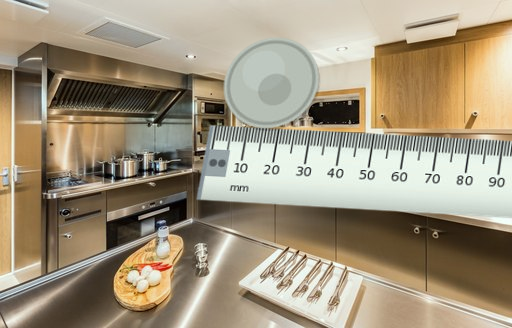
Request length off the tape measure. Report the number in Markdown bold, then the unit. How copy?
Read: **30** mm
